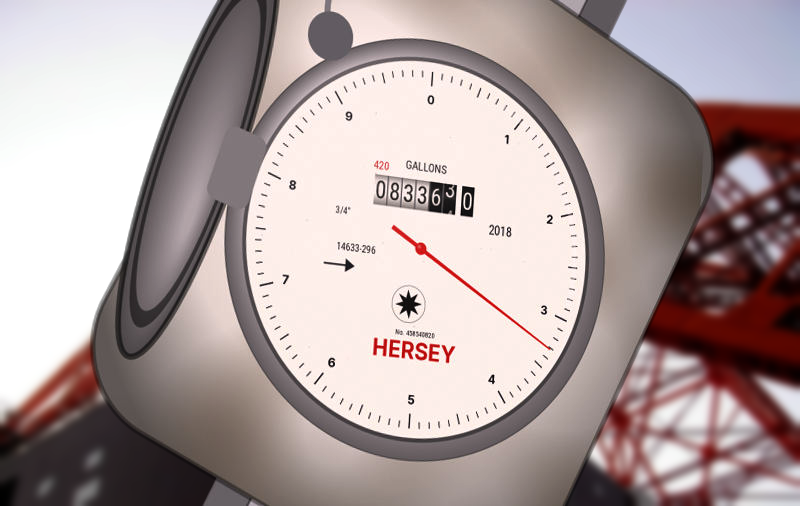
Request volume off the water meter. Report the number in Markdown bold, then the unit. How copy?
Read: **833633.3** gal
